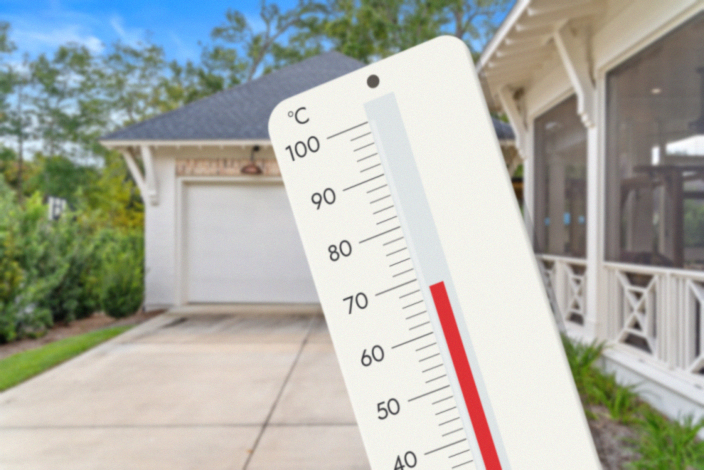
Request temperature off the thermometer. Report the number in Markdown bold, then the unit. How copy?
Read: **68** °C
